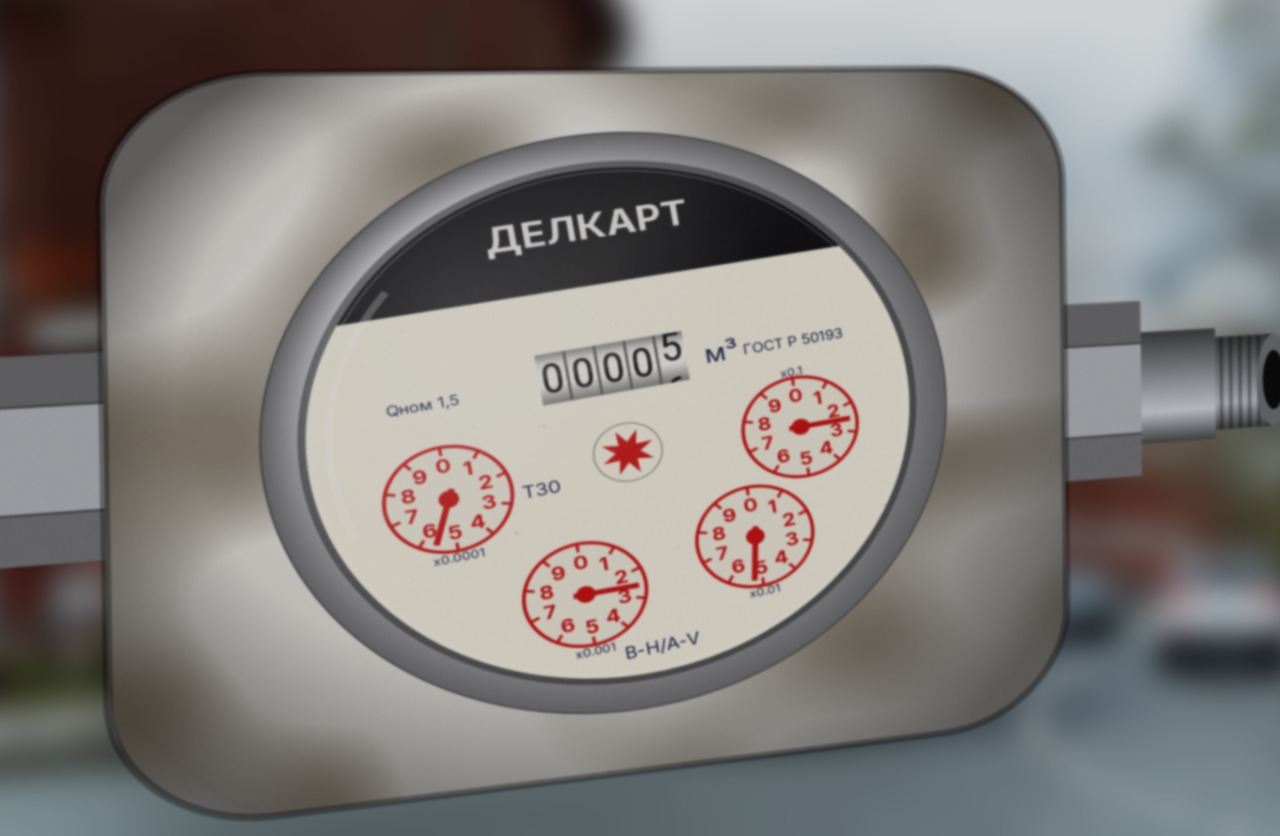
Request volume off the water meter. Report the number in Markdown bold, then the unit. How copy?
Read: **5.2525** m³
